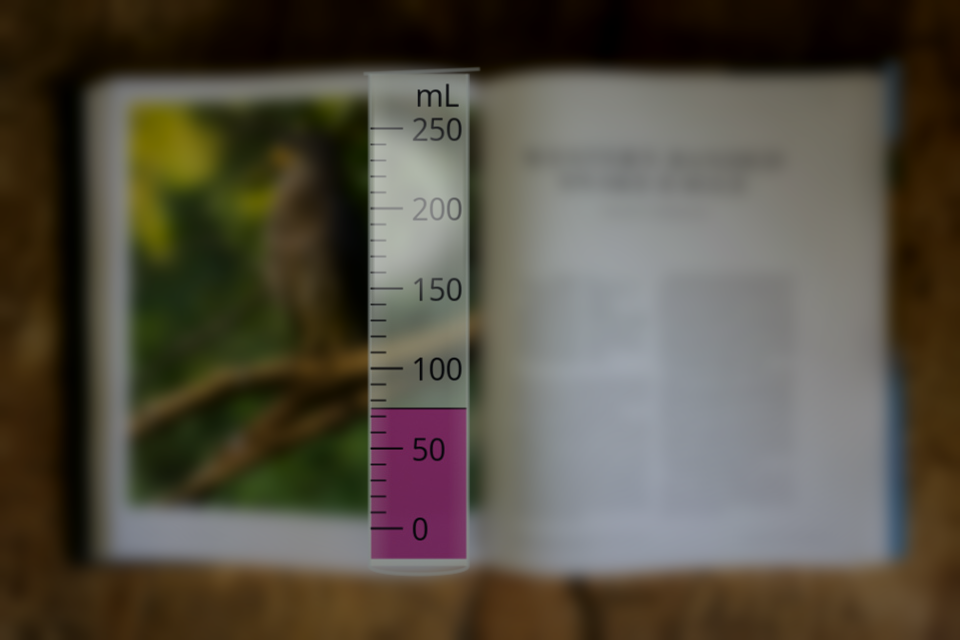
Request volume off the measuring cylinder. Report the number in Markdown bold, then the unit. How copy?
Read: **75** mL
